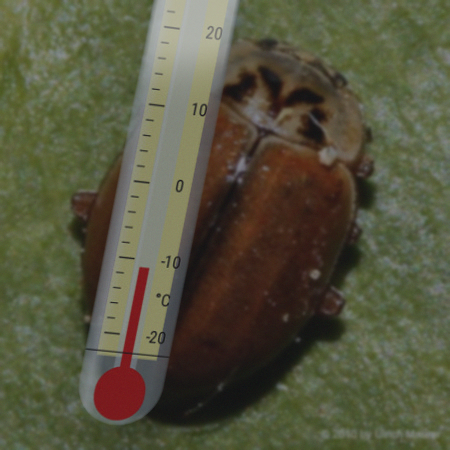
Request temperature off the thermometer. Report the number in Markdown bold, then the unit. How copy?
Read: **-11** °C
